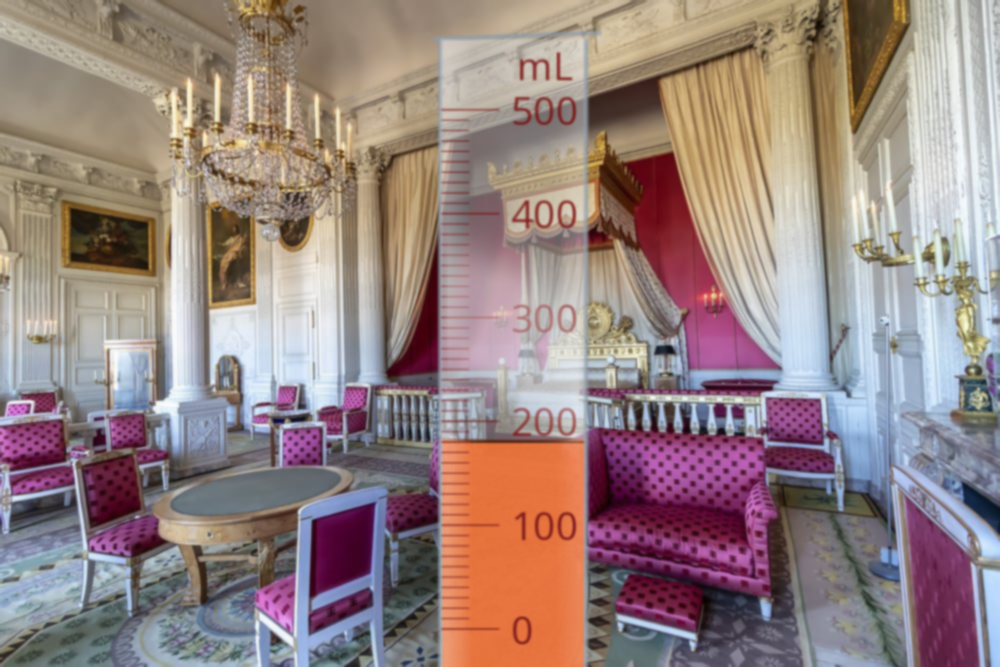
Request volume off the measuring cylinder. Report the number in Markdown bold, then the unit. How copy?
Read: **180** mL
